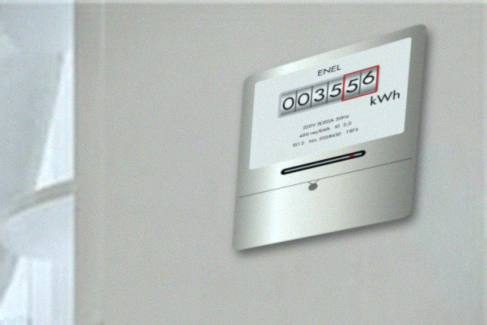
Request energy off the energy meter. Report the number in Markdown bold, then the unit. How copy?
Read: **35.56** kWh
